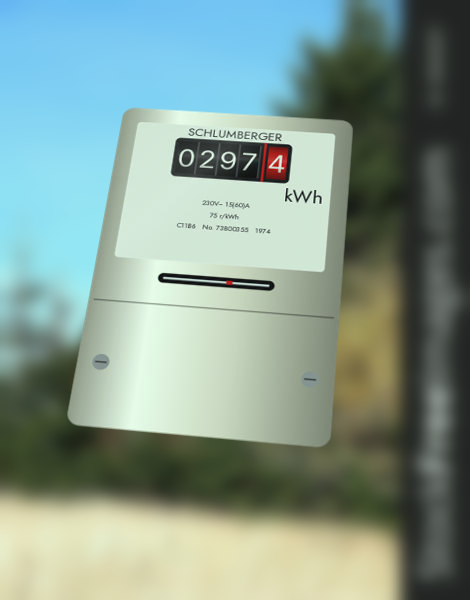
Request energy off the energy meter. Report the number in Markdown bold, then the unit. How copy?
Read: **297.4** kWh
